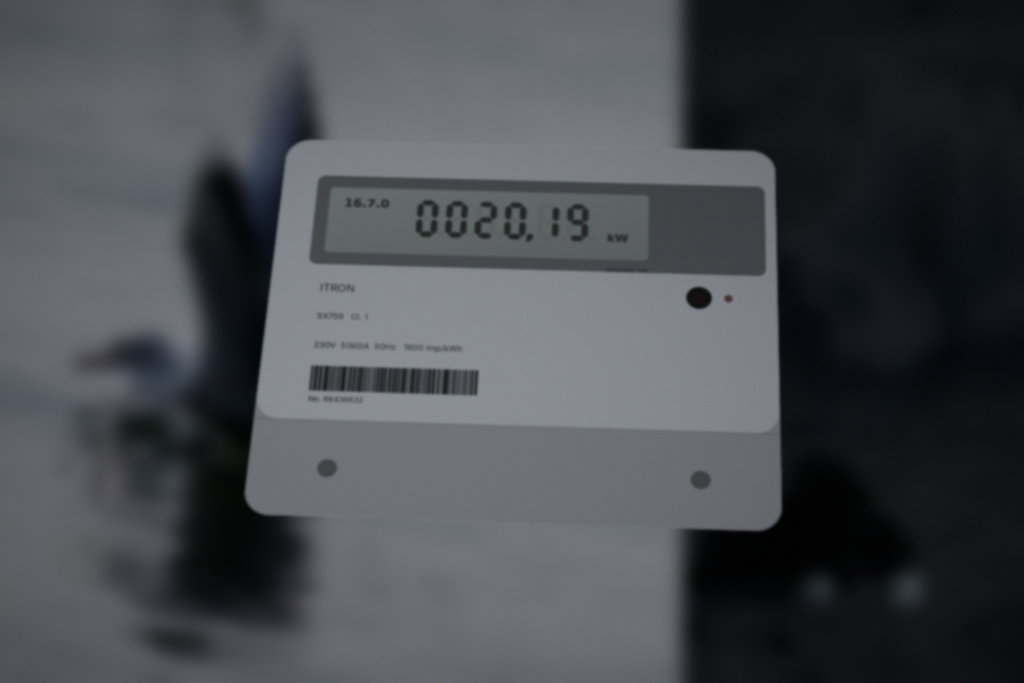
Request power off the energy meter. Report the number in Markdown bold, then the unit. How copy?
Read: **20.19** kW
